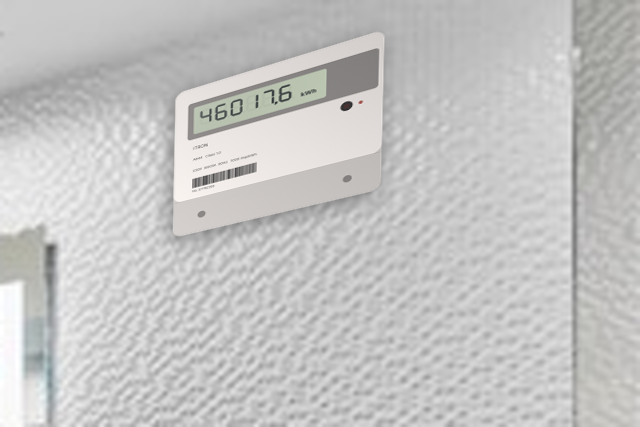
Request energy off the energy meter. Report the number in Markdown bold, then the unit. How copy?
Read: **46017.6** kWh
